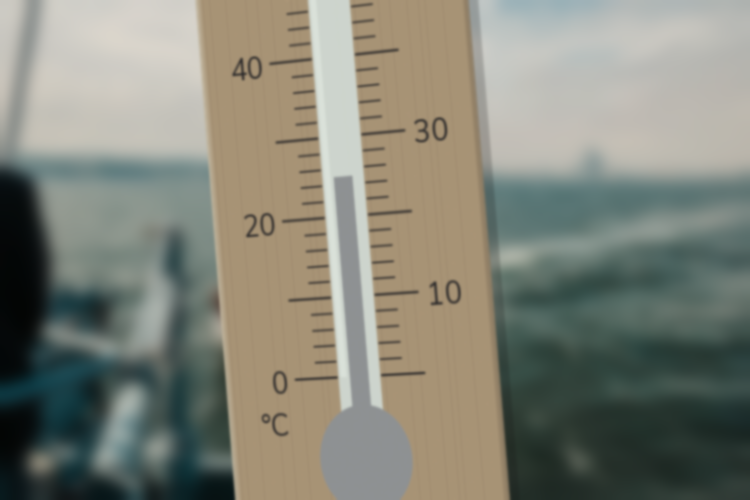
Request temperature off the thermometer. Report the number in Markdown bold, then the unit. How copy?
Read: **25** °C
